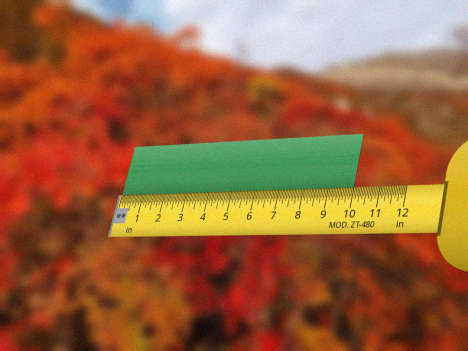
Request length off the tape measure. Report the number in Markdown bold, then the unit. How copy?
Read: **10** in
